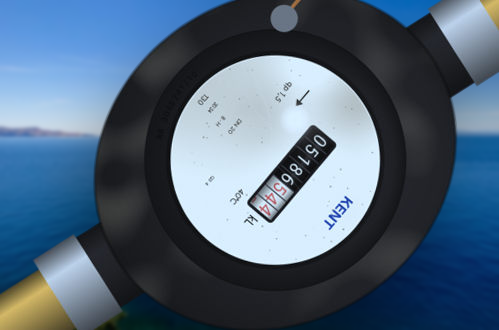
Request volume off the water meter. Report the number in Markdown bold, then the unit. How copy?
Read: **5186.544** kL
